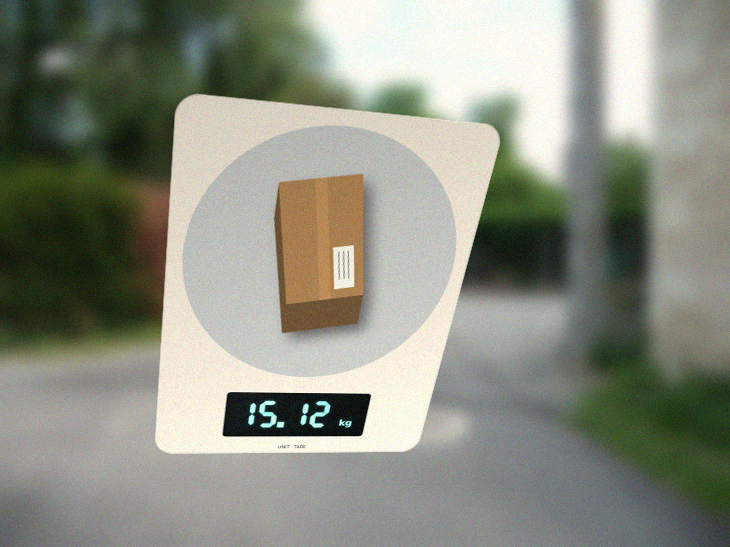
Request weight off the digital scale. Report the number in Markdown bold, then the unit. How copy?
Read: **15.12** kg
